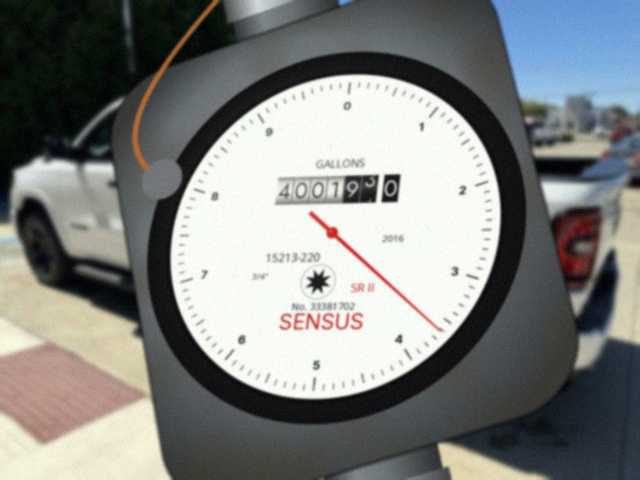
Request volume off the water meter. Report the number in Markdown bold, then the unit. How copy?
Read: **4001933.6** gal
